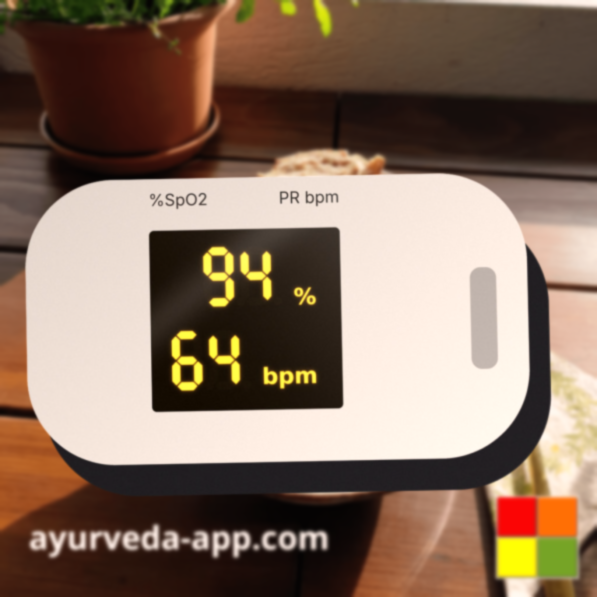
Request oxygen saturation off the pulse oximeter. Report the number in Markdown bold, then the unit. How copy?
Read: **94** %
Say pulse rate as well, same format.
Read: **64** bpm
